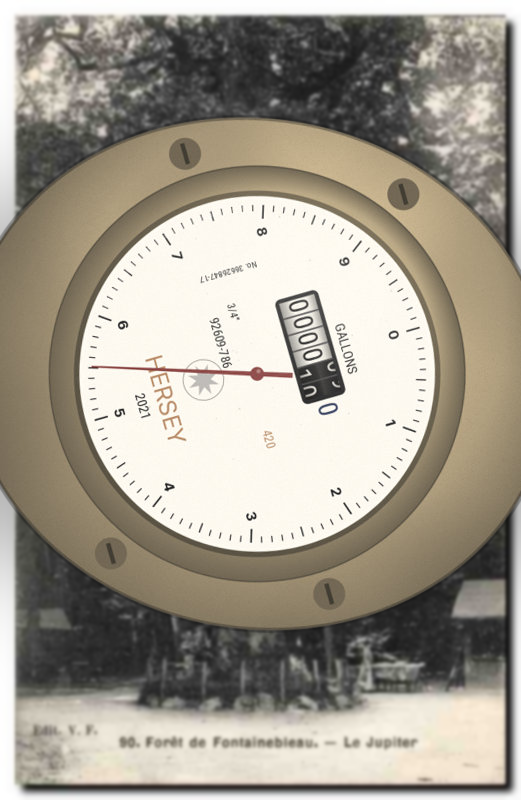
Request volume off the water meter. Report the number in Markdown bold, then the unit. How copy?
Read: **95.5** gal
